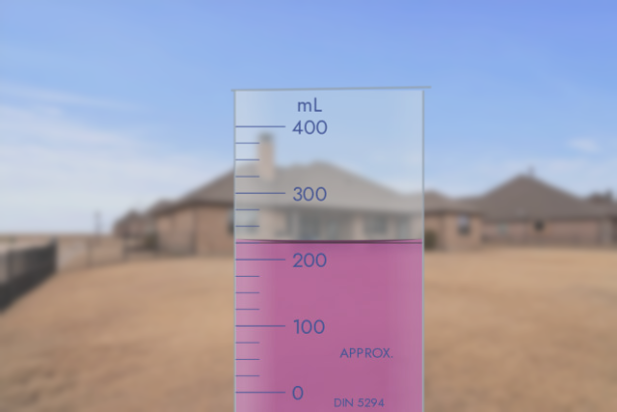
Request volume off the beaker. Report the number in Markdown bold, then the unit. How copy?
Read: **225** mL
